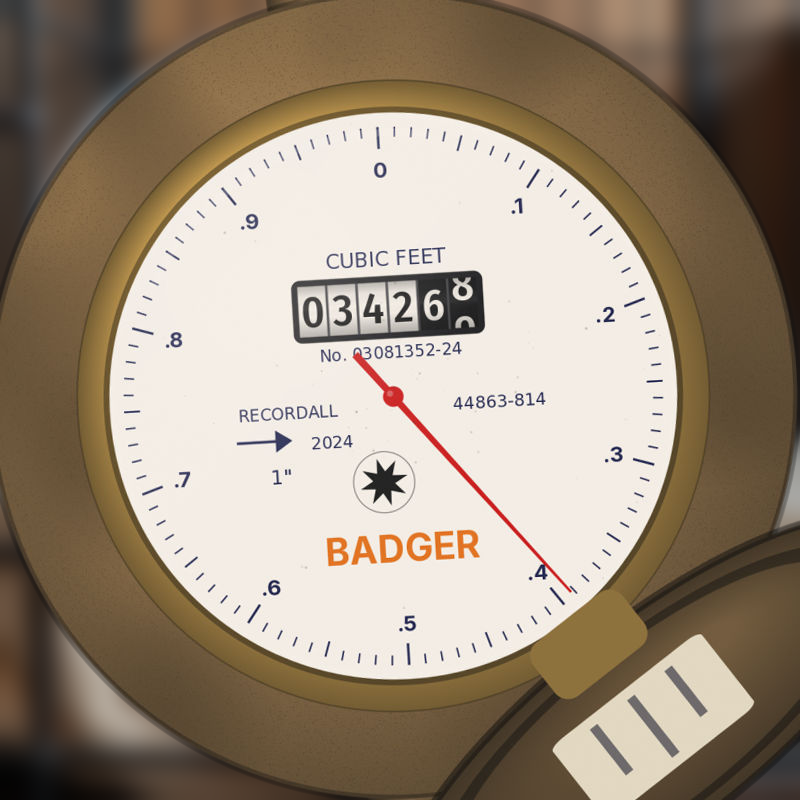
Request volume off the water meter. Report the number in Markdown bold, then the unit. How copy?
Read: **34268.39** ft³
